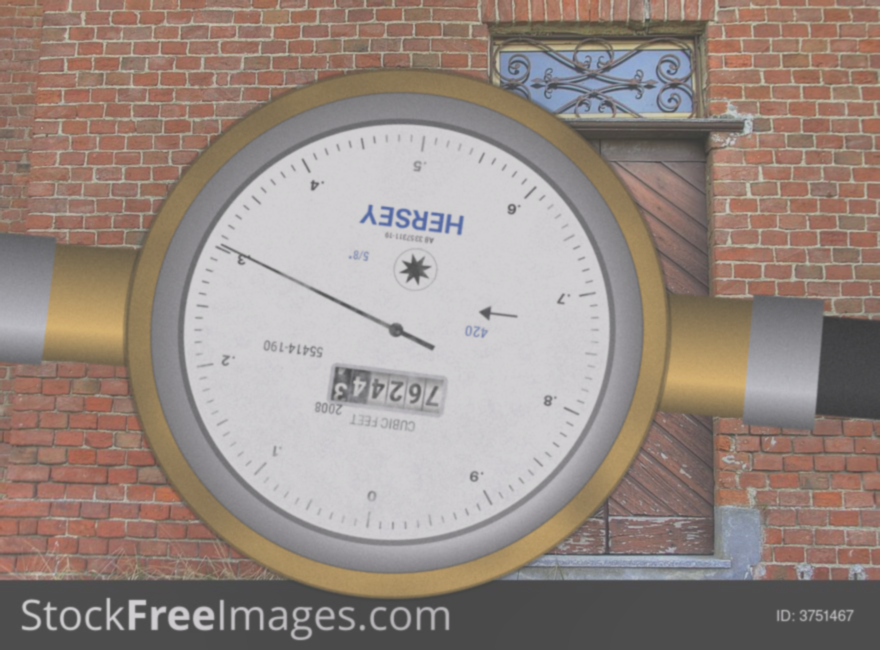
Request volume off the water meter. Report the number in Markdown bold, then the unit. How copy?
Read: **762443.30** ft³
